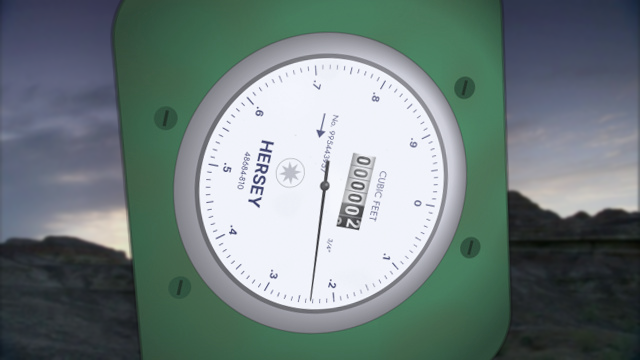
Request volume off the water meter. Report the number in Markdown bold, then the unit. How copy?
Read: **2.23** ft³
